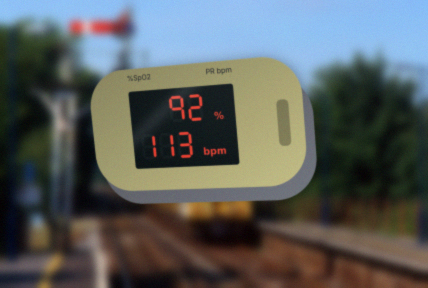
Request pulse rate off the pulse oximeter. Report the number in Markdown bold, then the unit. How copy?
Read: **113** bpm
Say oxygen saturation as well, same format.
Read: **92** %
